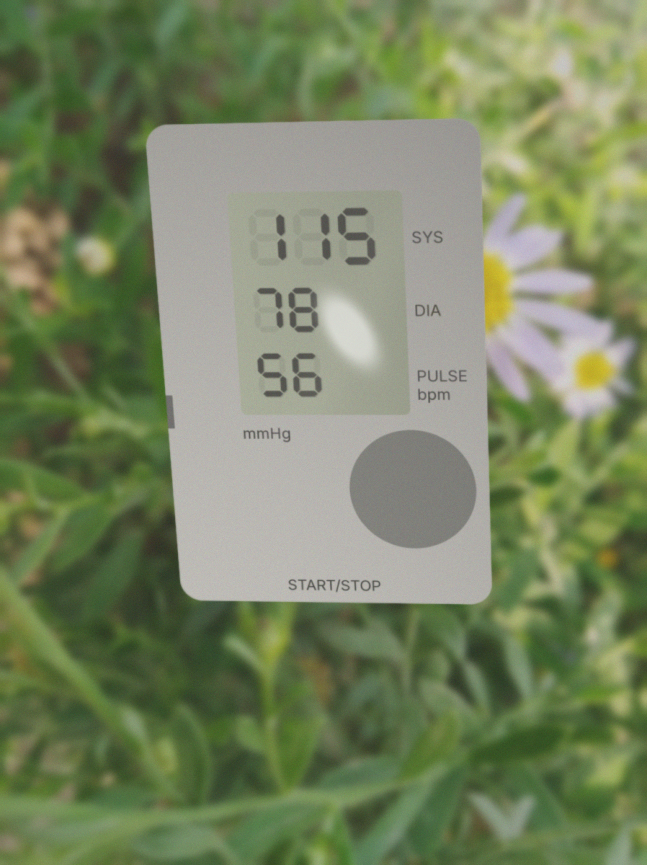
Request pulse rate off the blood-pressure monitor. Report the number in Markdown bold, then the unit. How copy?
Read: **56** bpm
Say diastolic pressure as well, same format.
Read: **78** mmHg
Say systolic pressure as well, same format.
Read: **115** mmHg
